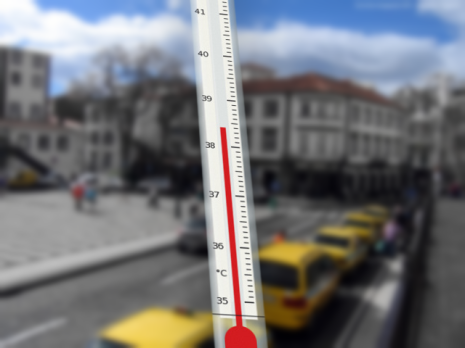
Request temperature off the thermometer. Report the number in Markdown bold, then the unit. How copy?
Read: **38.4** °C
